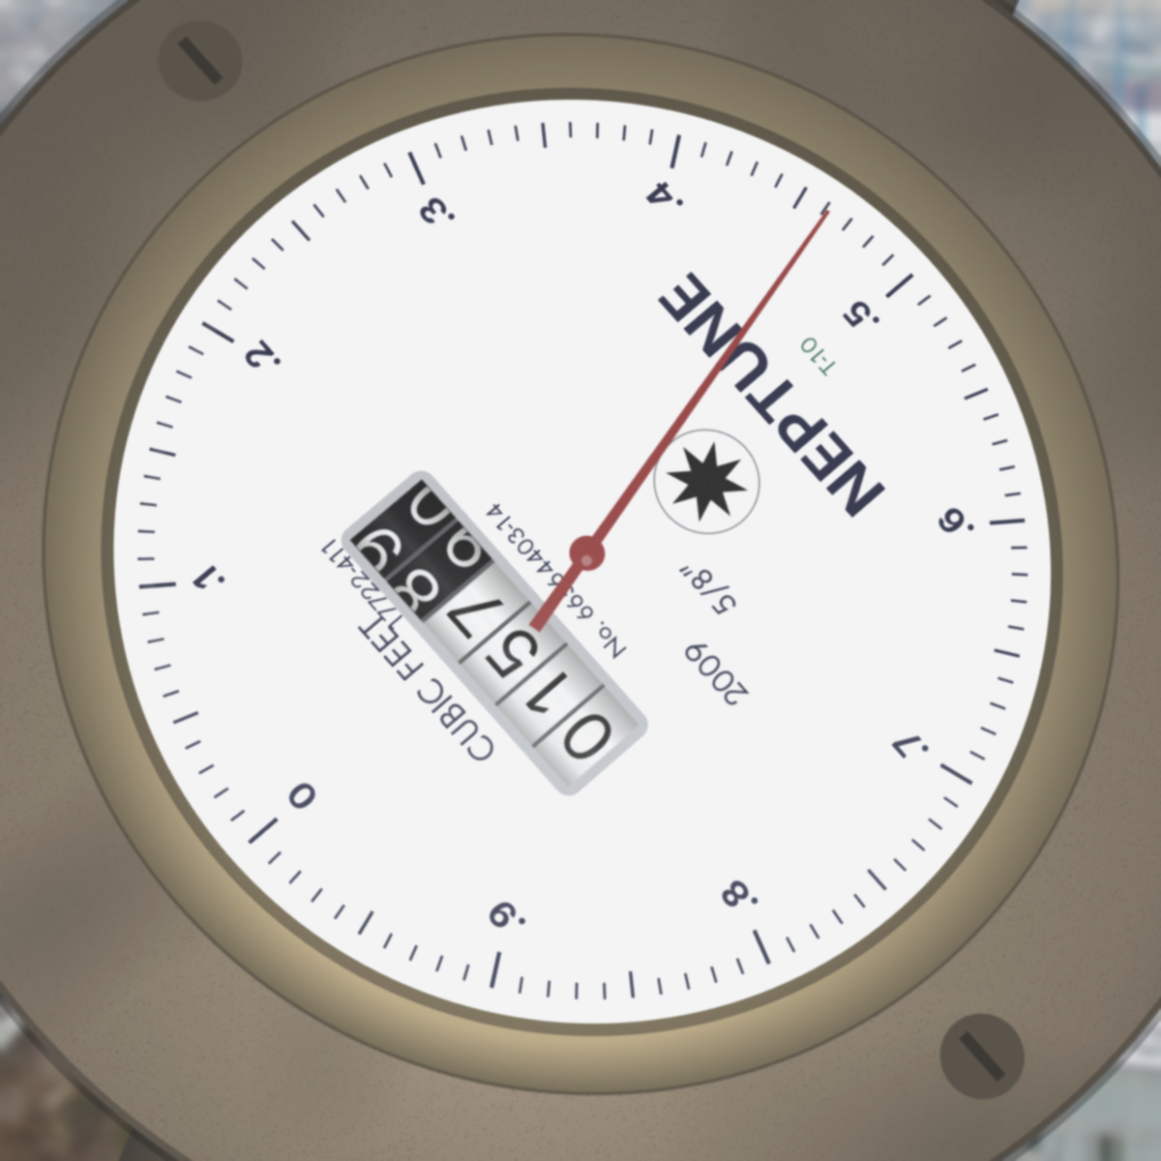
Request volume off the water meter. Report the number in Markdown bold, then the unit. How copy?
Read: **15789.46** ft³
